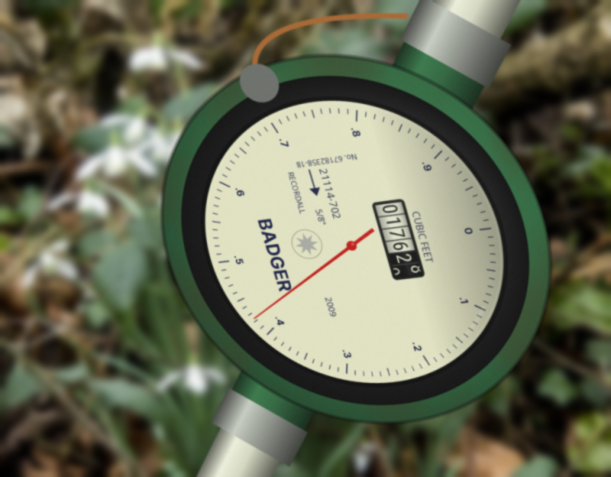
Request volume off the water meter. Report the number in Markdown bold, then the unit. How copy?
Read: **17628.42** ft³
